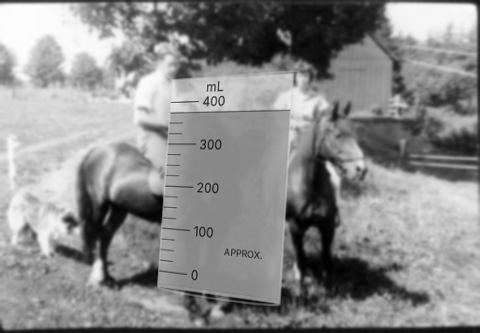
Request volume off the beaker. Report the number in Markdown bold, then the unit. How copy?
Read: **375** mL
